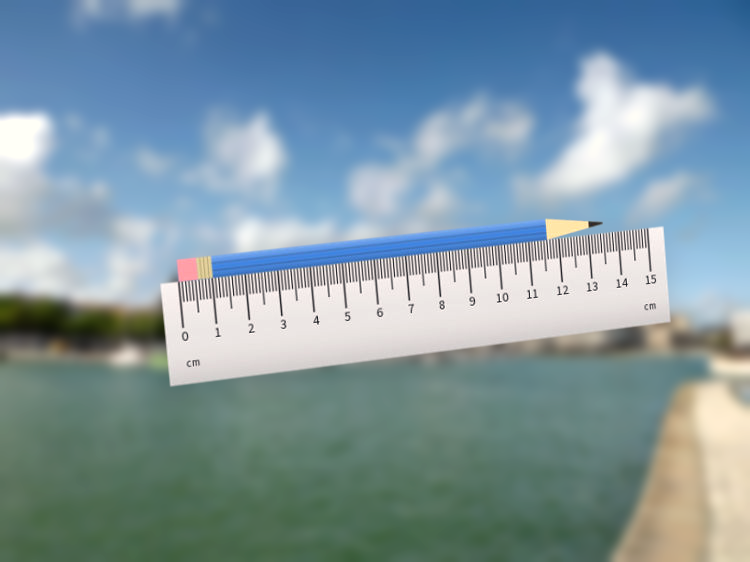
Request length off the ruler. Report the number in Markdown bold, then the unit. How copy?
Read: **13.5** cm
